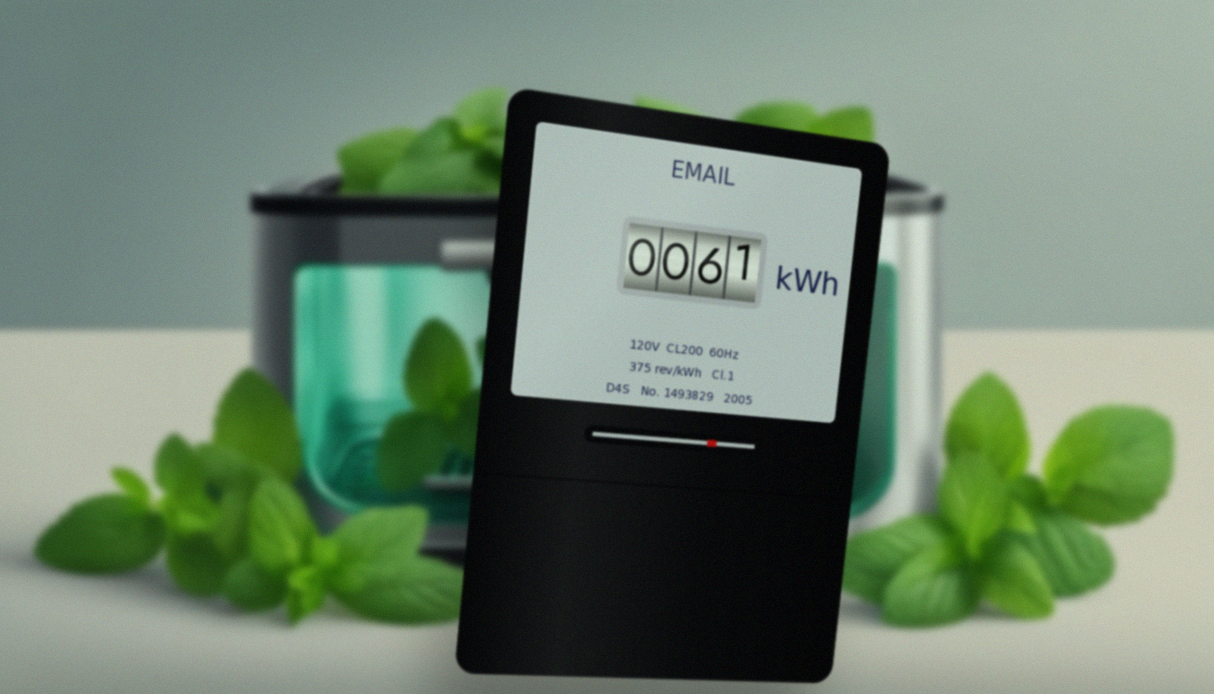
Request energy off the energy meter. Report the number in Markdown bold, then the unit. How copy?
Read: **61** kWh
